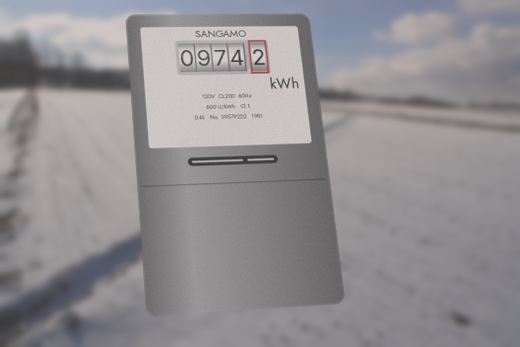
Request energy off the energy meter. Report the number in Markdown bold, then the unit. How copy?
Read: **974.2** kWh
